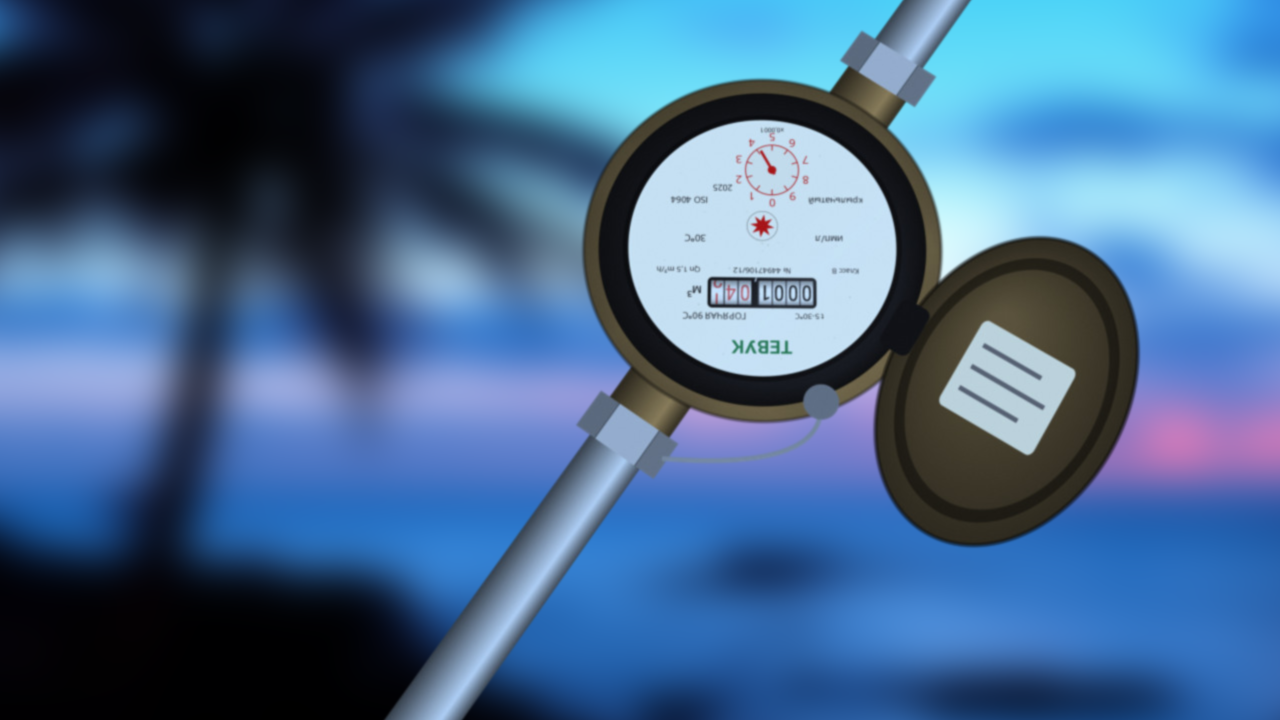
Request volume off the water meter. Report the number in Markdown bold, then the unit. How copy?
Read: **1.0414** m³
